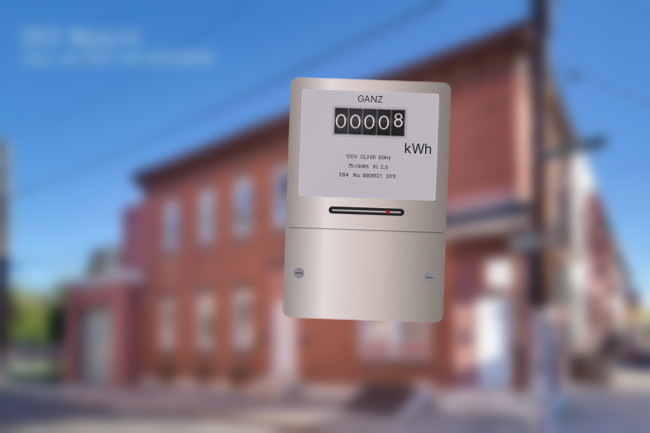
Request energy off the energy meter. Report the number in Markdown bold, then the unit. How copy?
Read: **8** kWh
